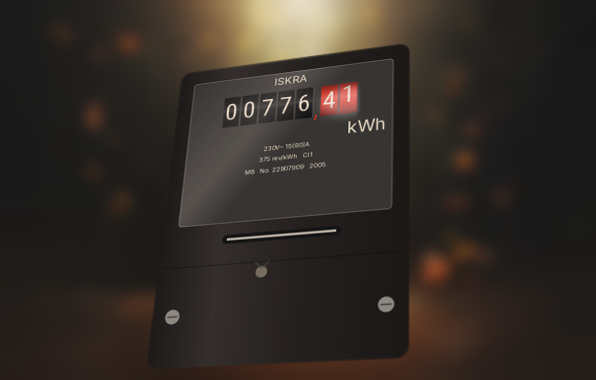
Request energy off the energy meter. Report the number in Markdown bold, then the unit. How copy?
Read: **776.41** kWh
